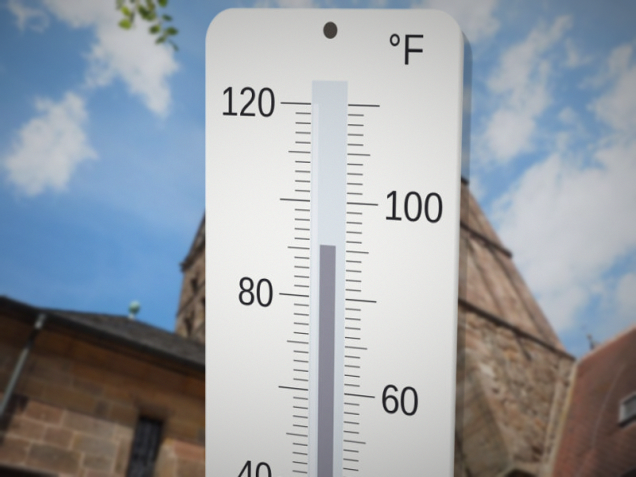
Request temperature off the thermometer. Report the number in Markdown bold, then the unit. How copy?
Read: **91** °F
